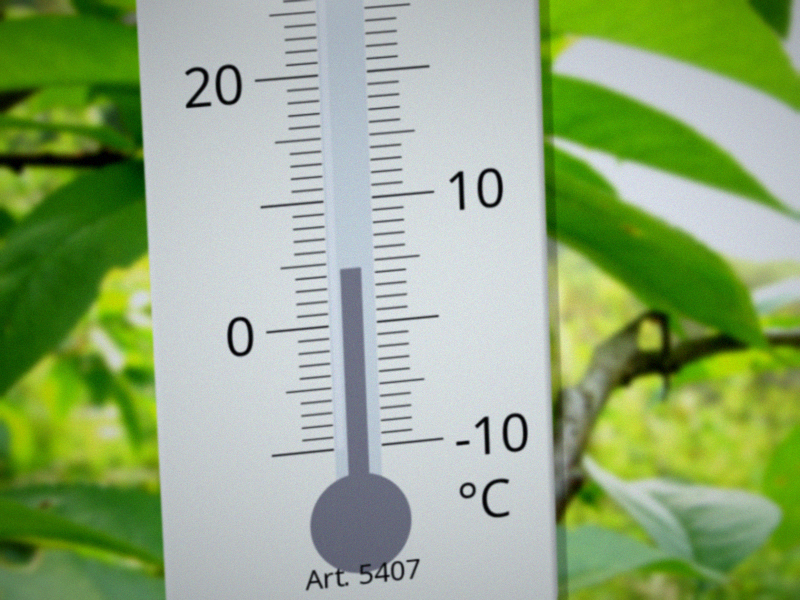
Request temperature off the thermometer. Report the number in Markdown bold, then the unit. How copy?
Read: **4.5** °C
